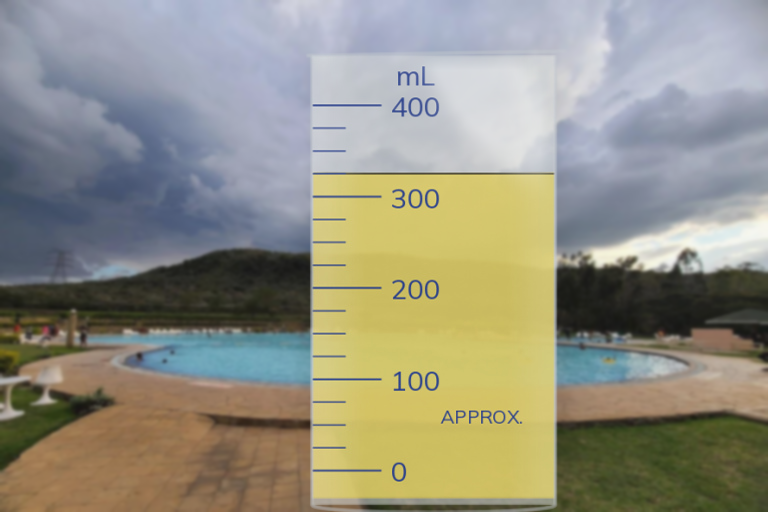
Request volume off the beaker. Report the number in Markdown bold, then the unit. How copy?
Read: **325** mL
